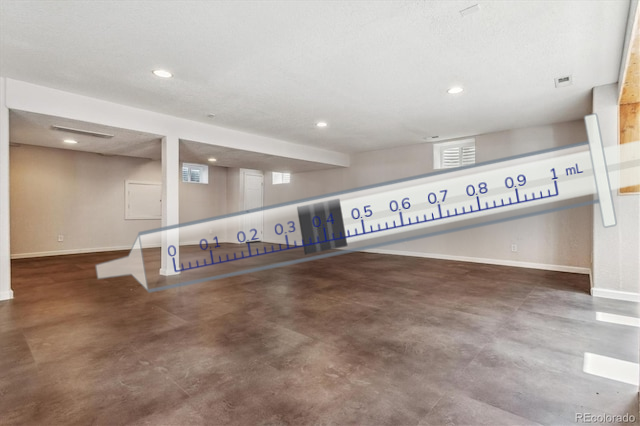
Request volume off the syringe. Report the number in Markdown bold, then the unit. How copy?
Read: **0.34** mL
